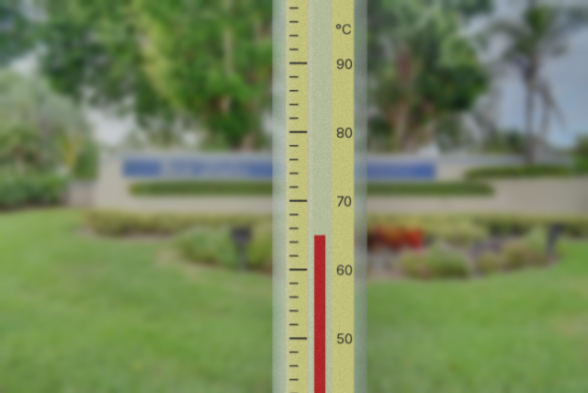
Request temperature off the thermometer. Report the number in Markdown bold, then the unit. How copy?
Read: **65** °C
